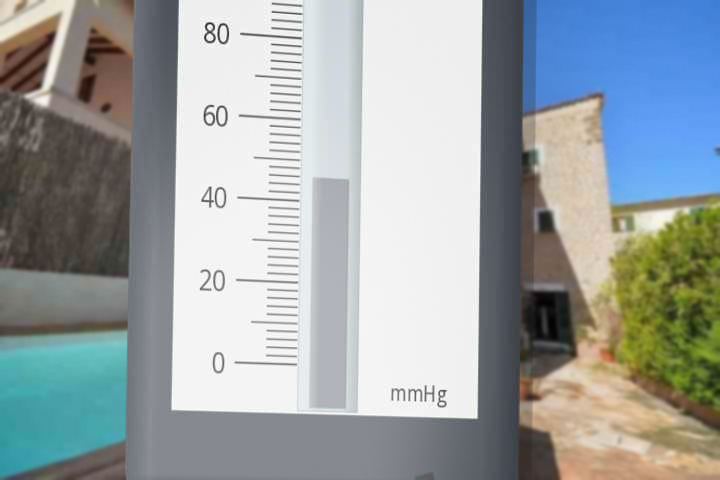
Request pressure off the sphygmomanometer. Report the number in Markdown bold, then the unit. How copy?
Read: **46** mmHg
